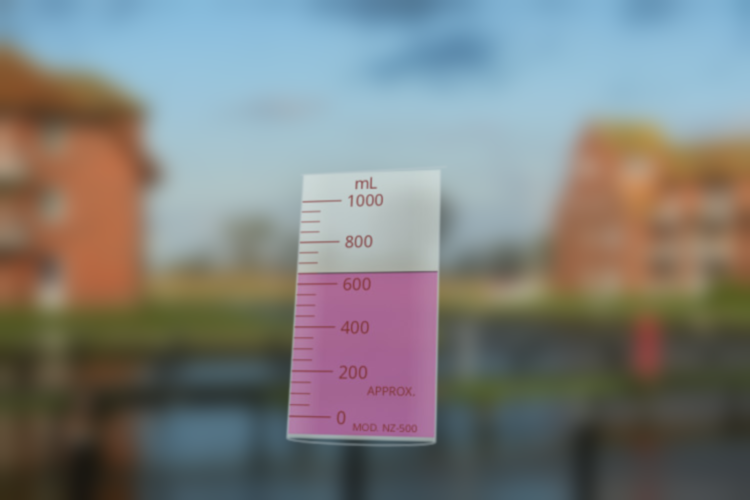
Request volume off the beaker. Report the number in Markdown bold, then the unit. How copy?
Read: **650** mL
